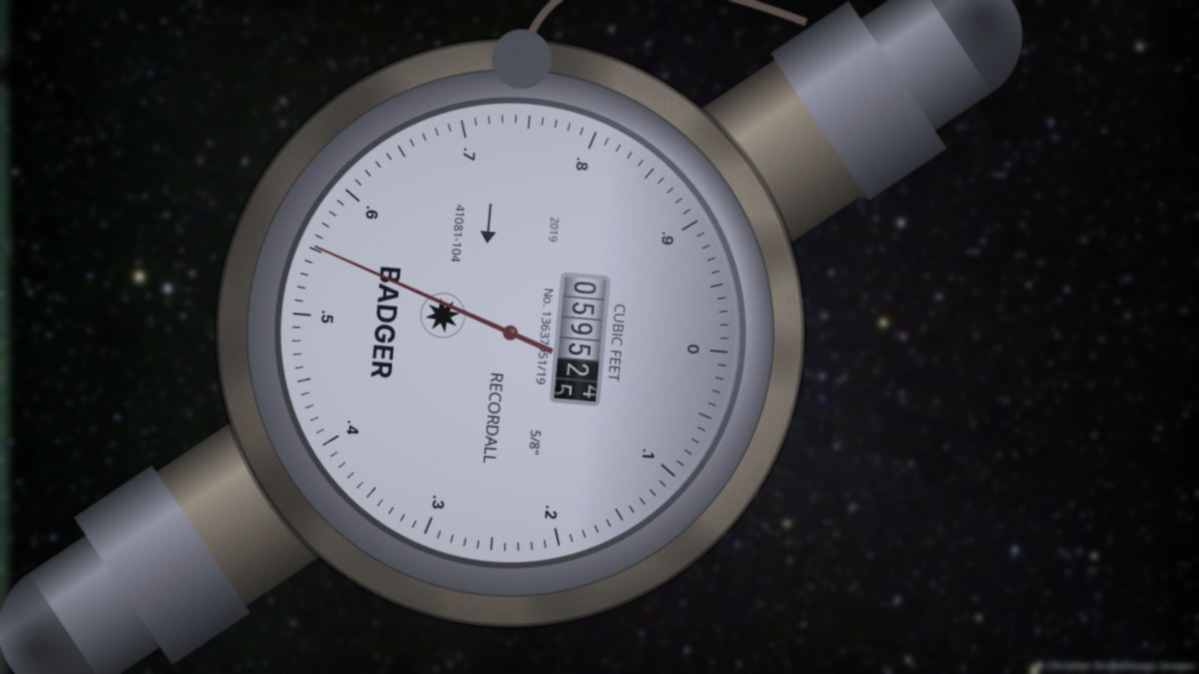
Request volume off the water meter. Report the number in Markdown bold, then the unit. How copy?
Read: **59524.55** ft³
